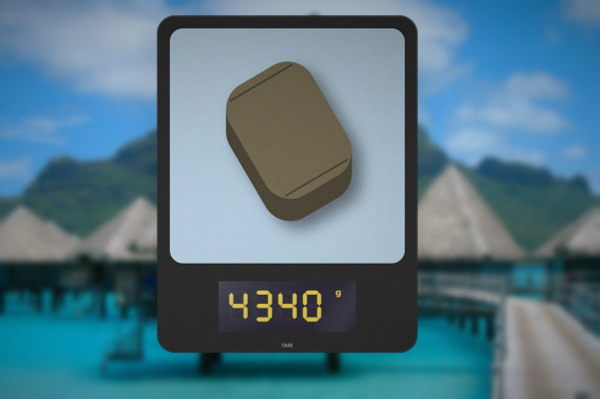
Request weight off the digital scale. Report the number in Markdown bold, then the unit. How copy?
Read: **4340** g
